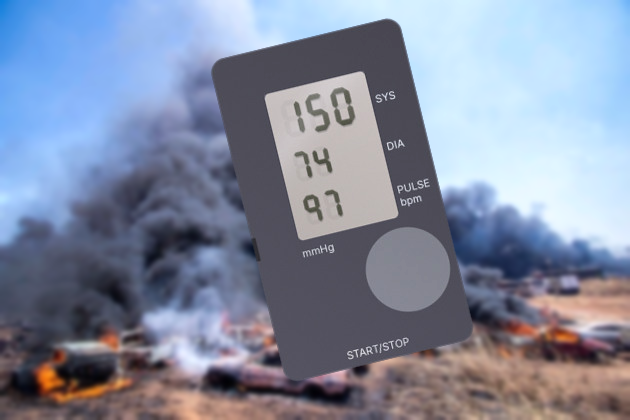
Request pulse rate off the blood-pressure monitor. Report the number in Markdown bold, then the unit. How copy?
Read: **97** bpm
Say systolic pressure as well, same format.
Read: **150** mmHg
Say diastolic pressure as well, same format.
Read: **74** mmHg
